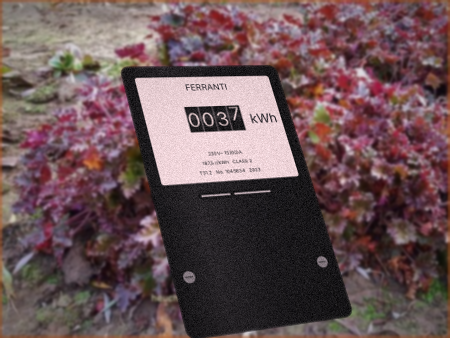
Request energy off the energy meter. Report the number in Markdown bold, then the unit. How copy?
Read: **37** kWh
